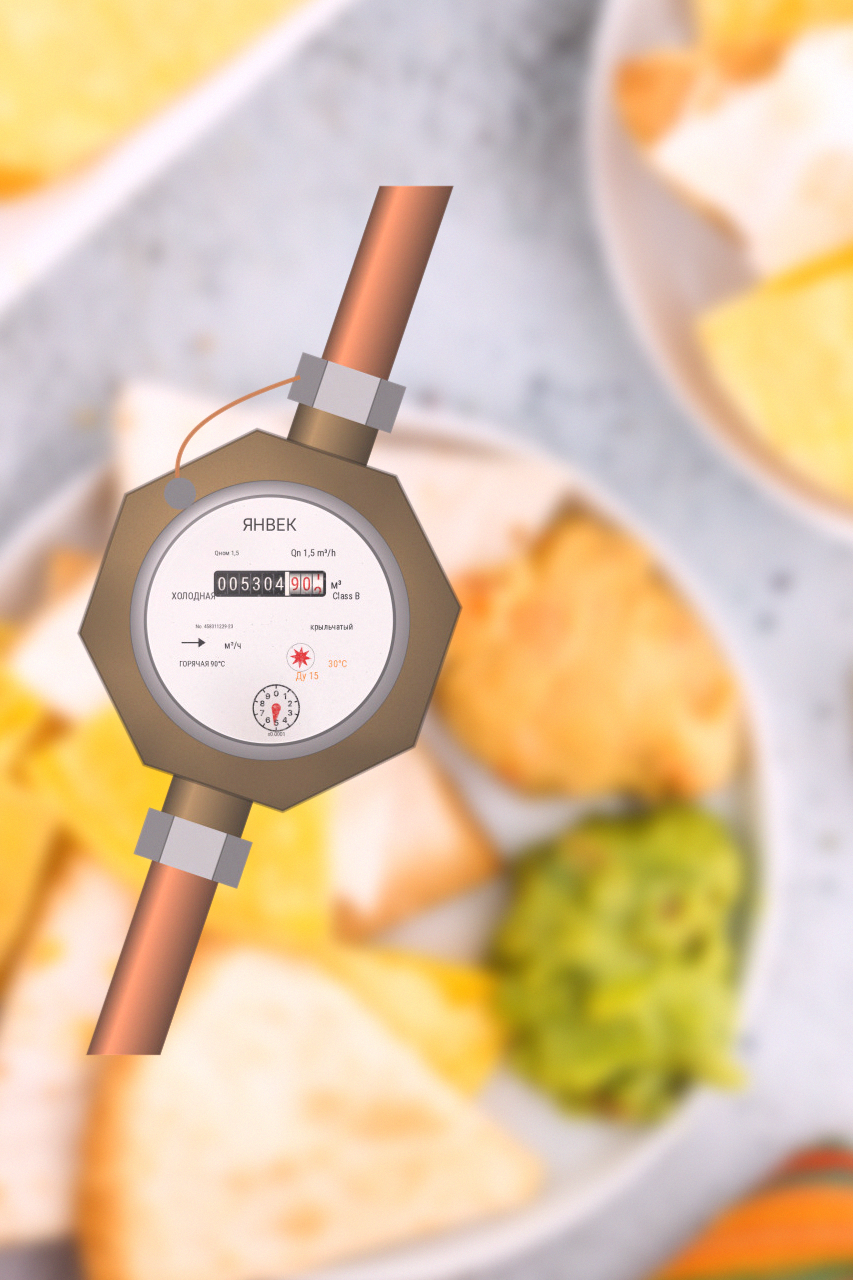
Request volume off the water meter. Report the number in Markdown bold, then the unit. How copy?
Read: **5304.9015** m³
